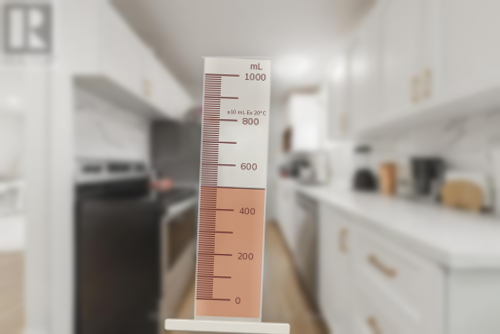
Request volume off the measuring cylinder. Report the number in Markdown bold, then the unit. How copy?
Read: **500** mL
